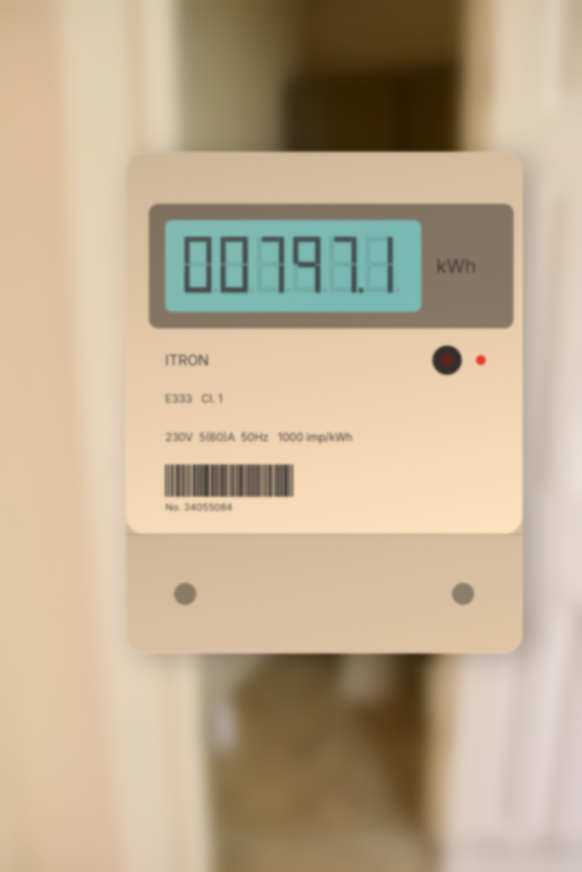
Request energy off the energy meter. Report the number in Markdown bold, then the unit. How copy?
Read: **797.1** kWh
